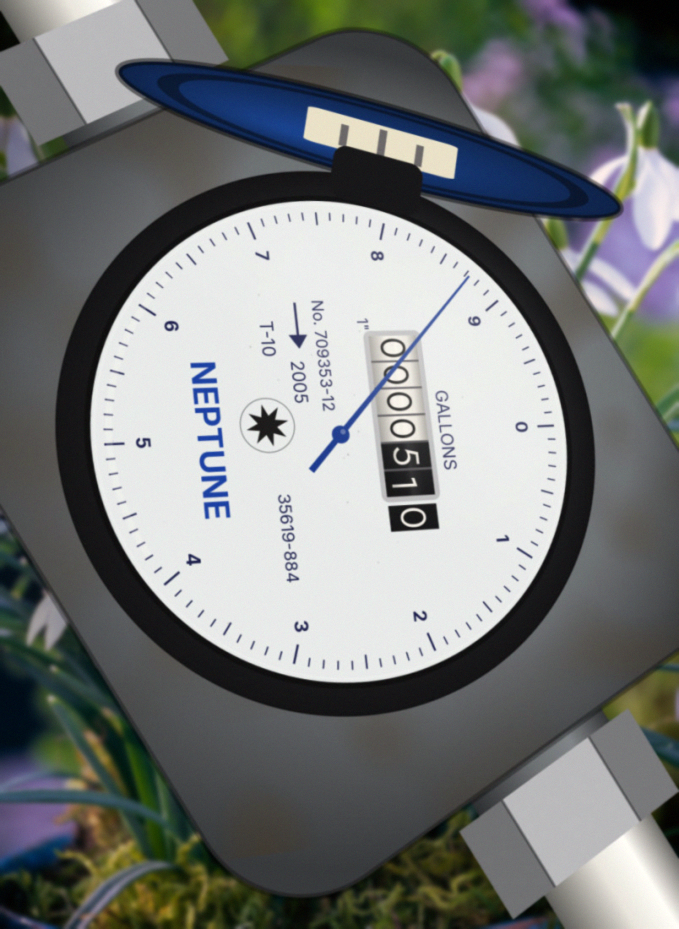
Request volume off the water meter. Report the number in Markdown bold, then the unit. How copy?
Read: **508.7** gal
